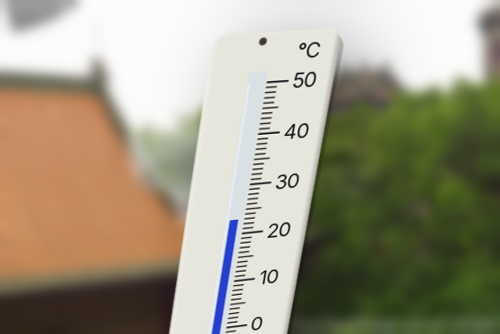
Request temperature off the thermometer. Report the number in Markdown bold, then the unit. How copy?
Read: **23** °C
